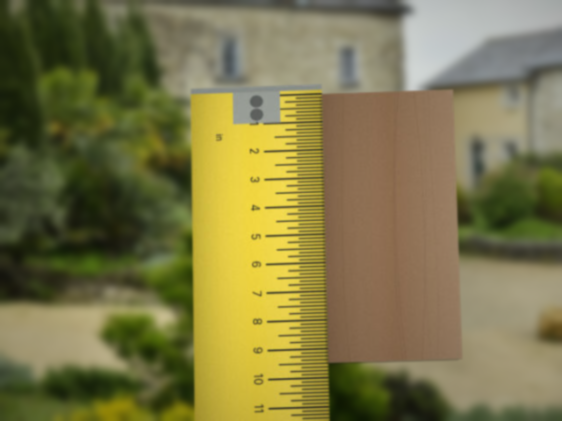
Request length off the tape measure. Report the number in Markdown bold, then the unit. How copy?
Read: **9.5** in
